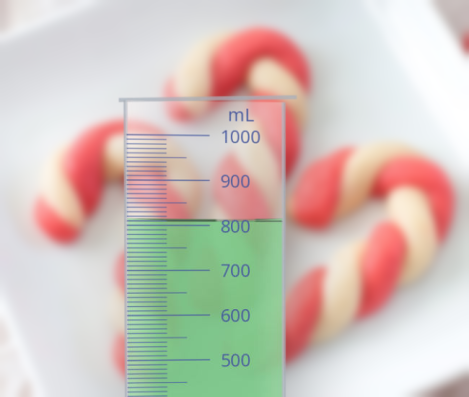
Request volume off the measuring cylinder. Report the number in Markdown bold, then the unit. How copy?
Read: **810** mL
